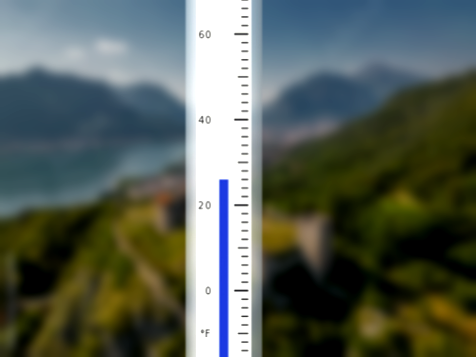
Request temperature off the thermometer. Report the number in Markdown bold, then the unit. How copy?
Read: **26** °F
